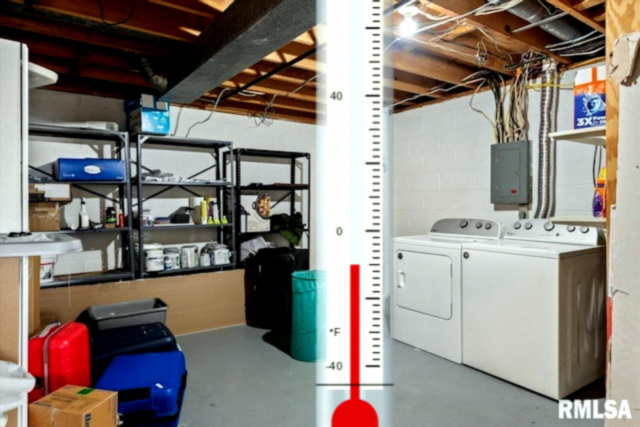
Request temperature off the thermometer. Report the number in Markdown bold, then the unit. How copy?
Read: **-10** °F
